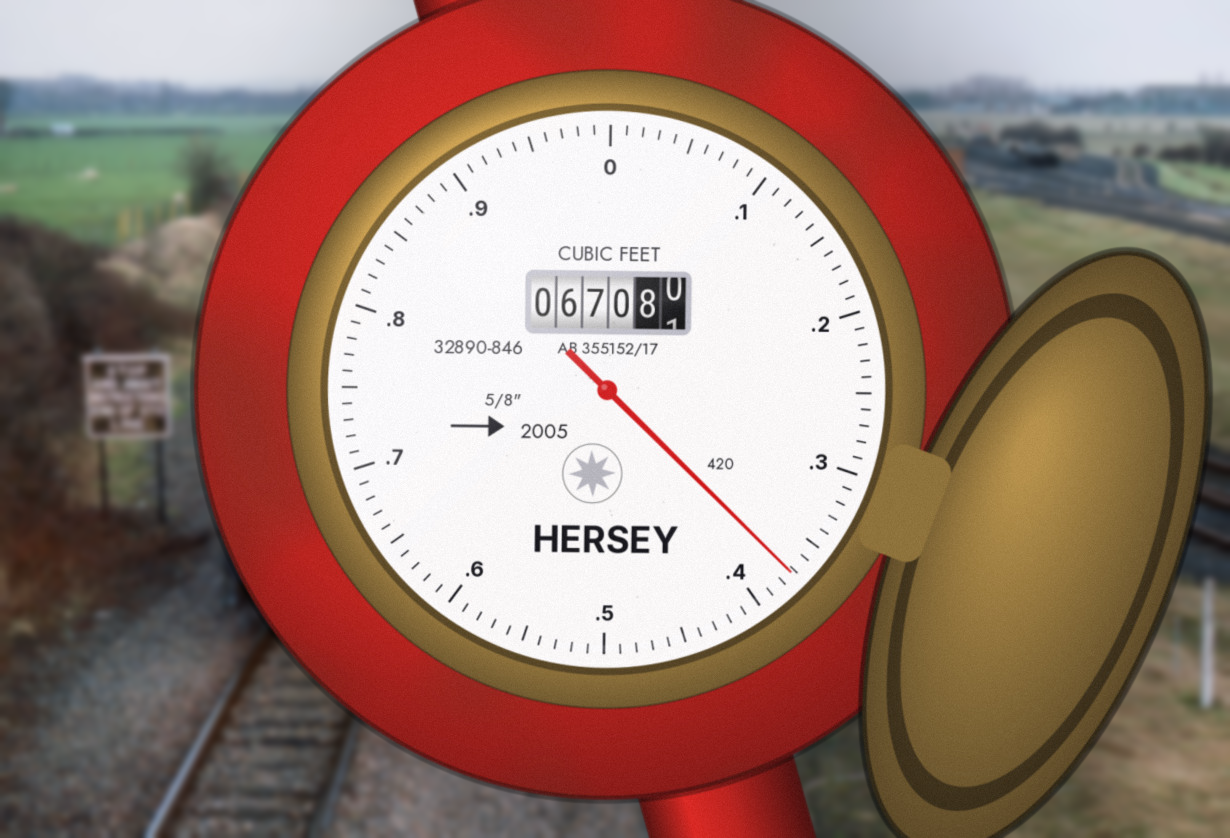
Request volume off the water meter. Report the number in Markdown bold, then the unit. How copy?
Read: **67080.37** ft³
